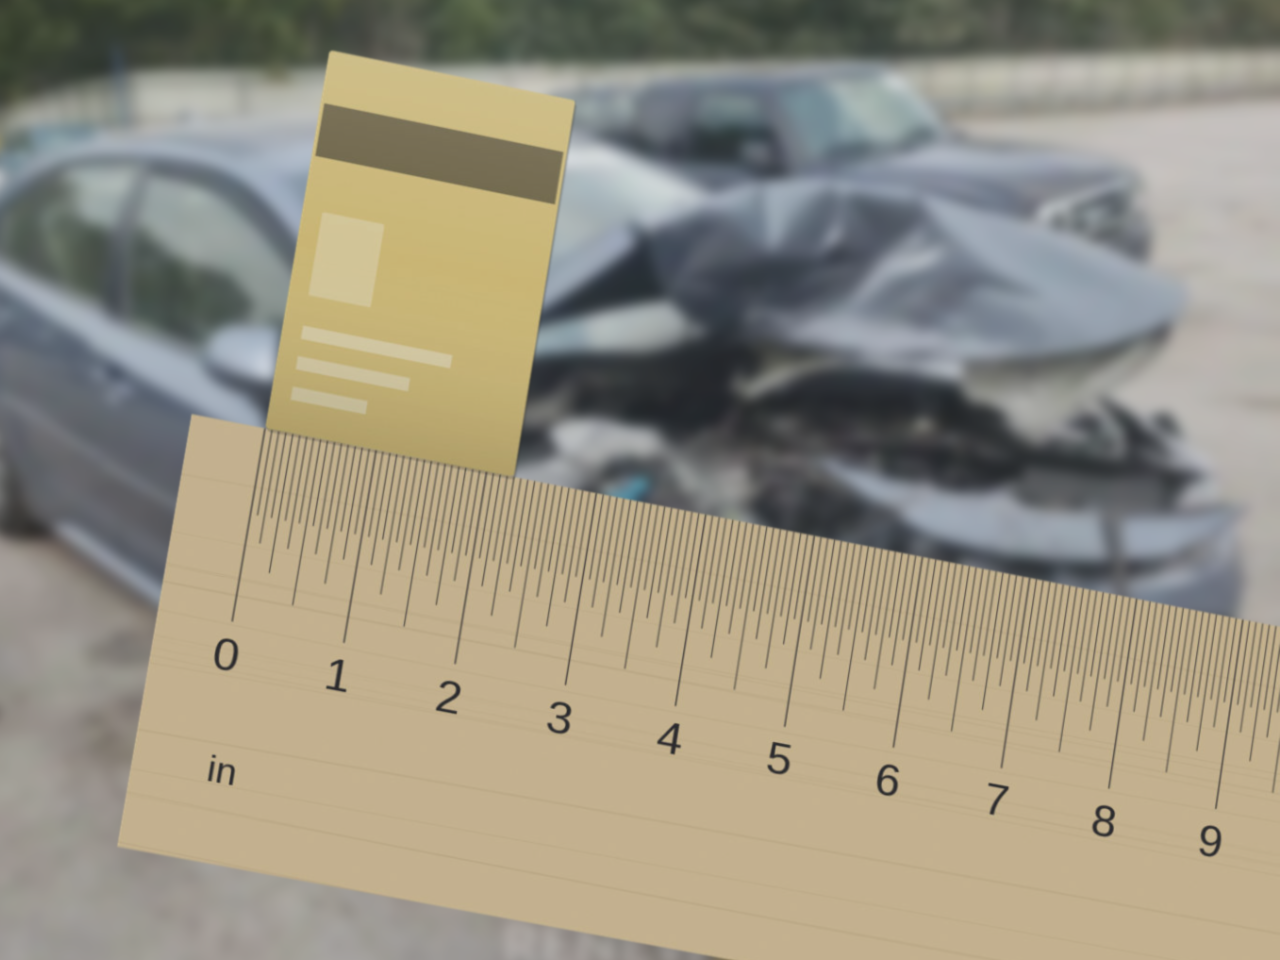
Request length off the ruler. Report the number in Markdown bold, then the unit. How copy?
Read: **2.25** in
